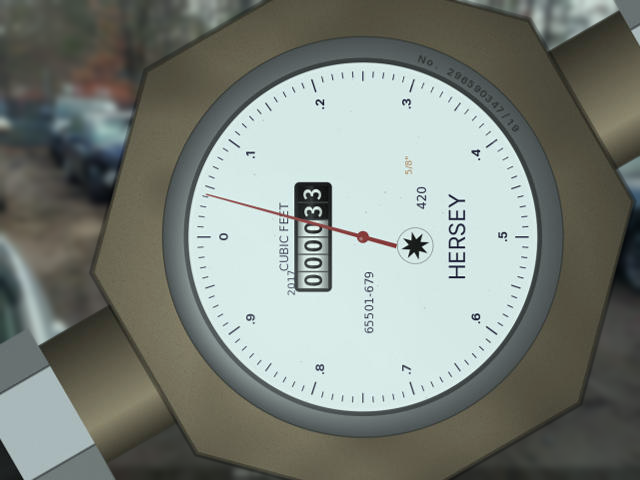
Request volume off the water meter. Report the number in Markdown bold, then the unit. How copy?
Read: **33.04** ft³
